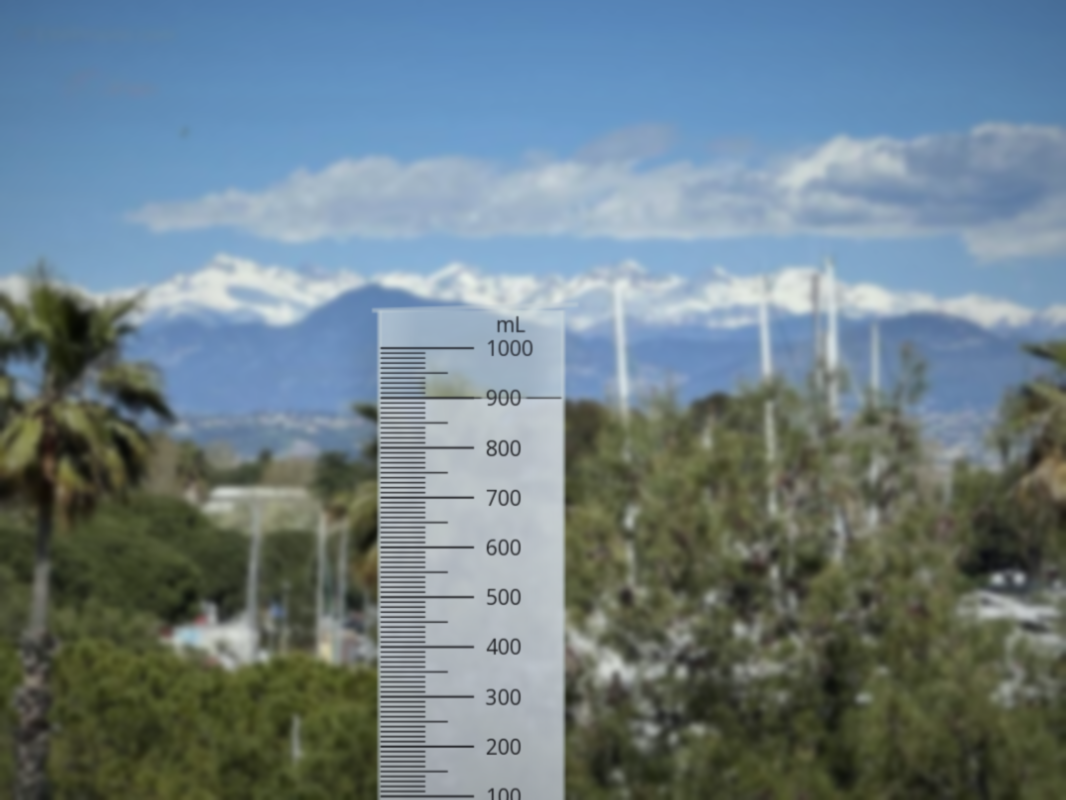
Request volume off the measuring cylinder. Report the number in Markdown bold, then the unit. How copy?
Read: **900** mL
